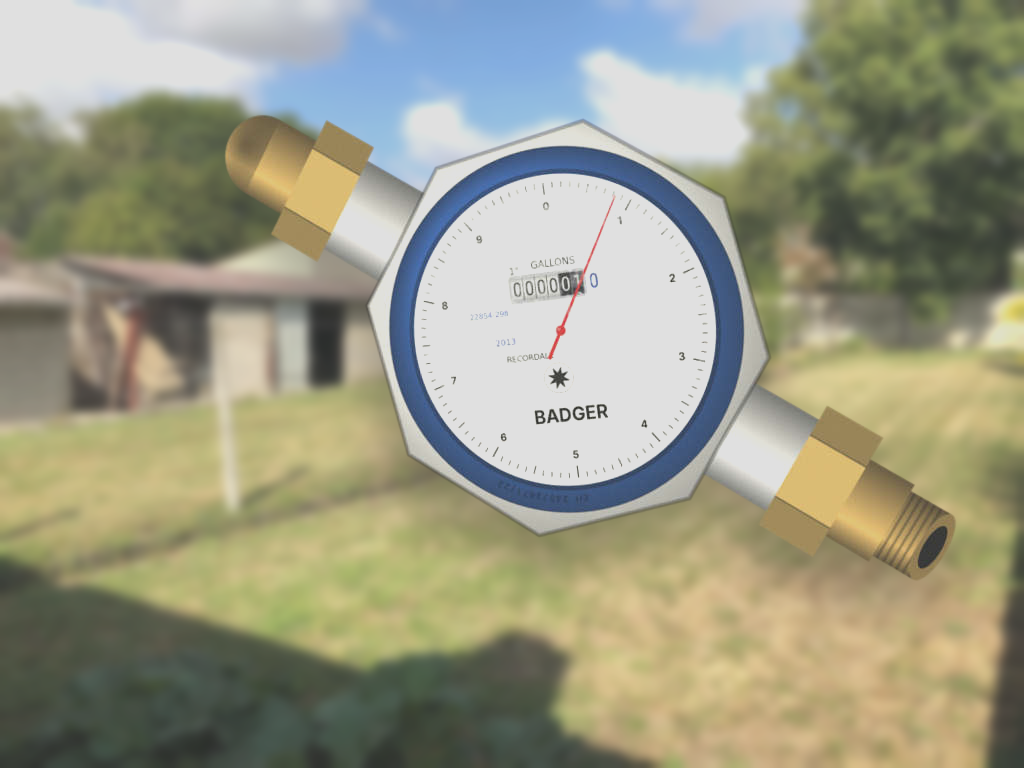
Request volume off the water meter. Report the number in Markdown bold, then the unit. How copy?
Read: **10.8** gal
